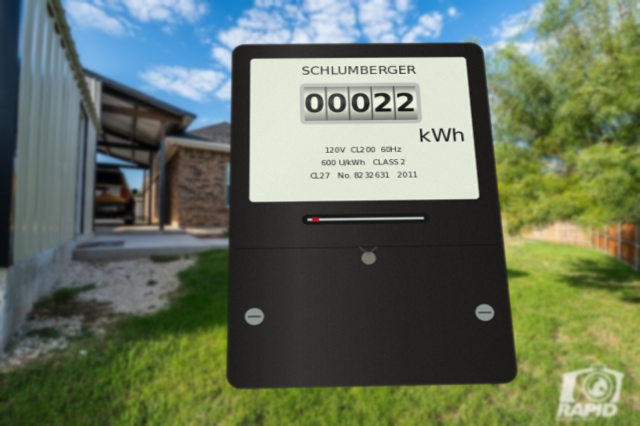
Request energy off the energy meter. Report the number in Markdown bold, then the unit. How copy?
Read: **22** kWh
